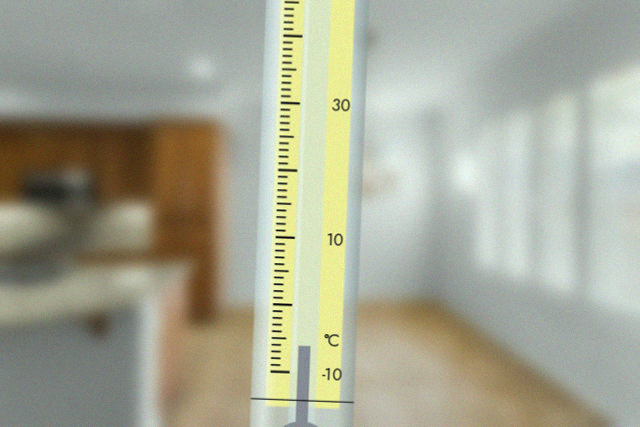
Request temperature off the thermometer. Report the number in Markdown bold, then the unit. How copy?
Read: **-6** °C
